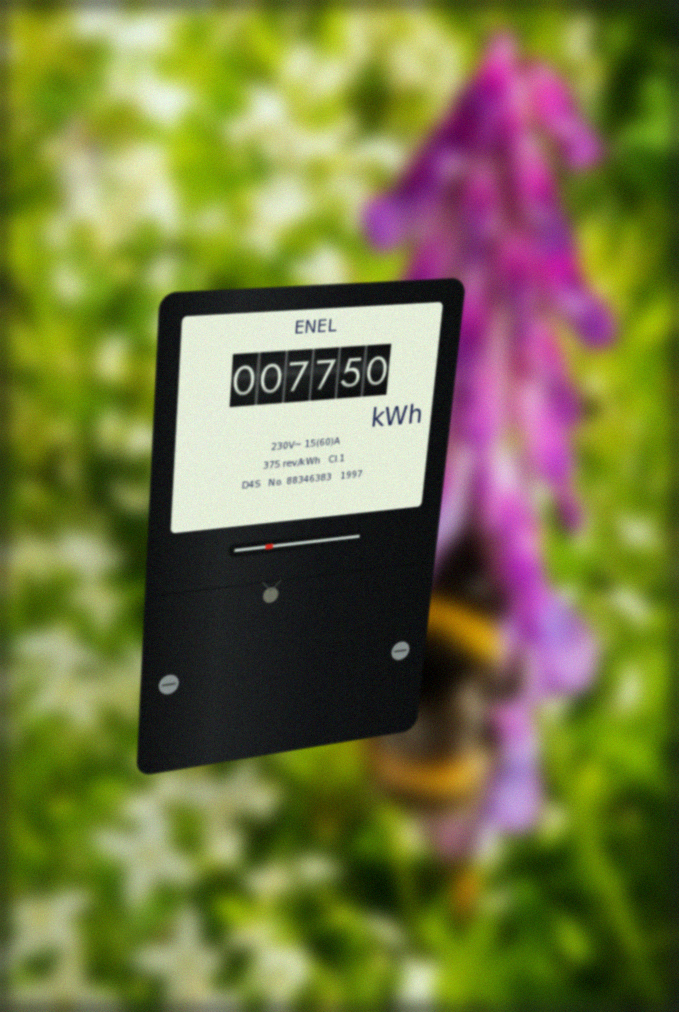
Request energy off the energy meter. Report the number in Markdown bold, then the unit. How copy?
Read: **7750** kWh
